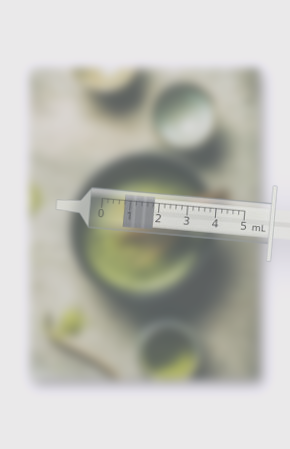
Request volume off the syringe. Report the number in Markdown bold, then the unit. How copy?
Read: **0.8** mL
